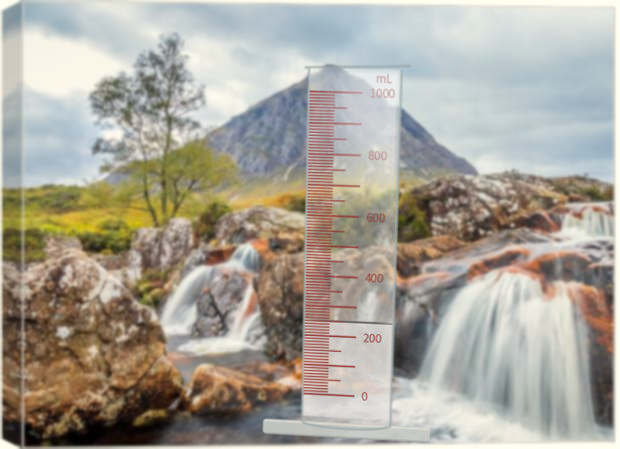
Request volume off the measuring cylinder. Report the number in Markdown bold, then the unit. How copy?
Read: **250** mL
